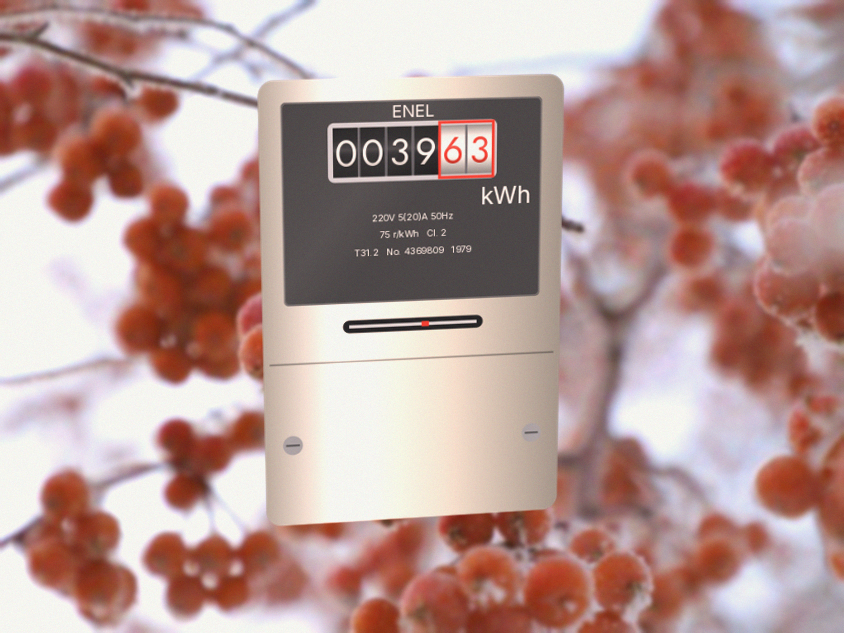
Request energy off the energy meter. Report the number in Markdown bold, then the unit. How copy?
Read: **39.63** kWh
